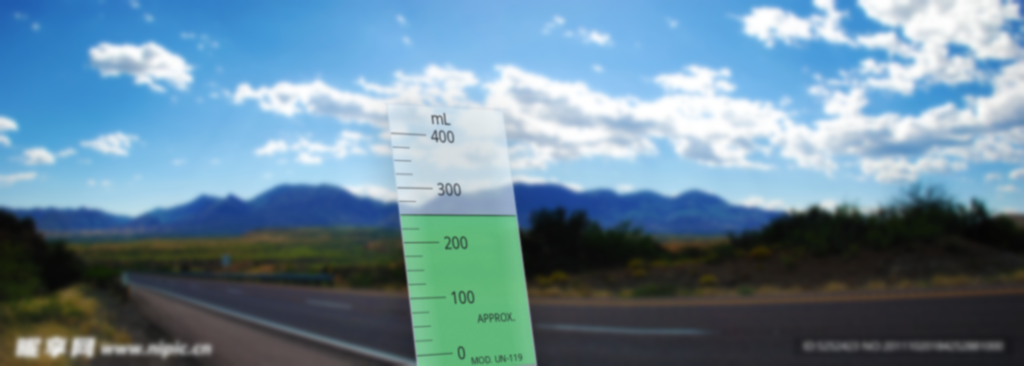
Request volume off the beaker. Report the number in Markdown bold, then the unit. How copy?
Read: **250** mL
